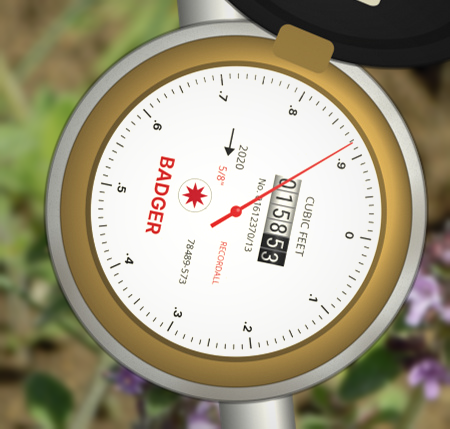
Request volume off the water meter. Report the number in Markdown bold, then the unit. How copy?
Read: **15852.88** ft³
